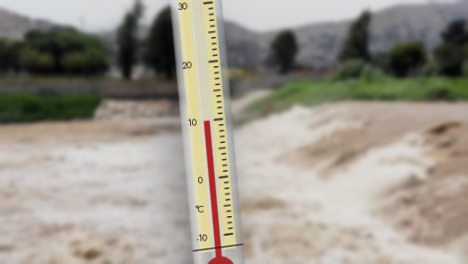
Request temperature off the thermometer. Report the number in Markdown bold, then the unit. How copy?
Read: **10** °C
